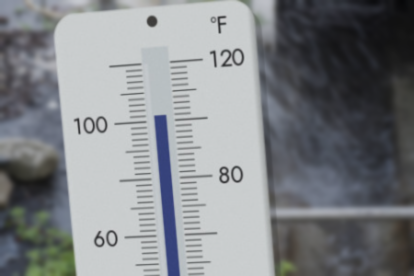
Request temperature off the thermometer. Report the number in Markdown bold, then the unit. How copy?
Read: **102** °F
